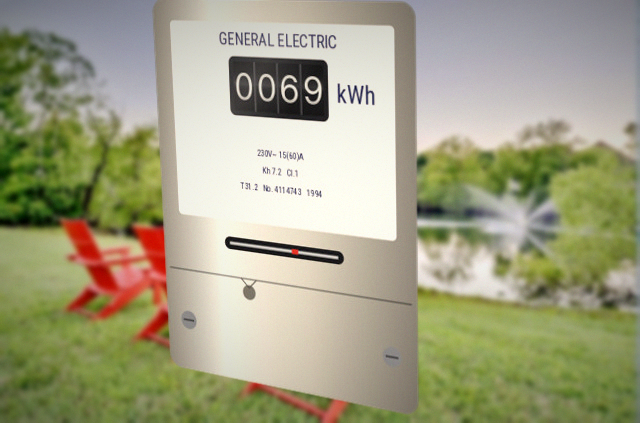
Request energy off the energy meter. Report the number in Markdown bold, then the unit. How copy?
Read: **69** kWh
